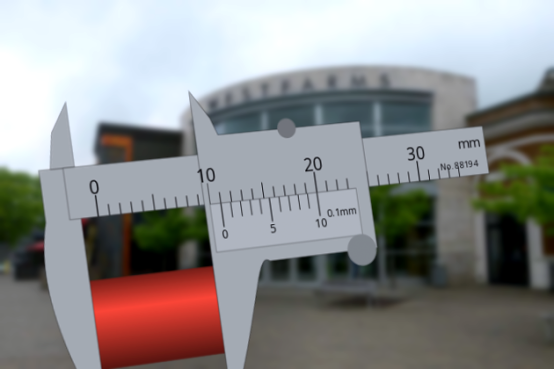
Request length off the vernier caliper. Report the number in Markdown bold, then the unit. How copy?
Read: **11.0** mm
